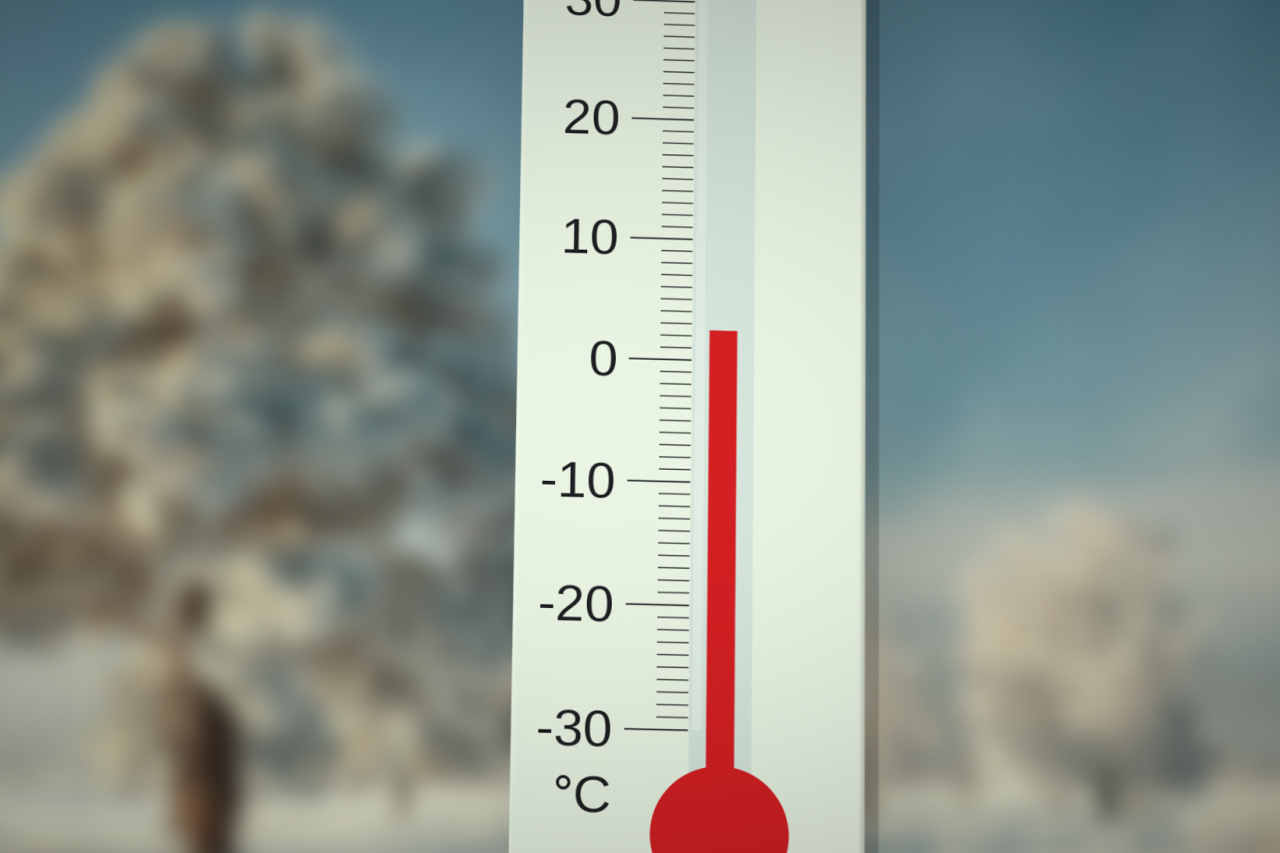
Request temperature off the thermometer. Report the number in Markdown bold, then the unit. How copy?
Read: **2.5** °C
